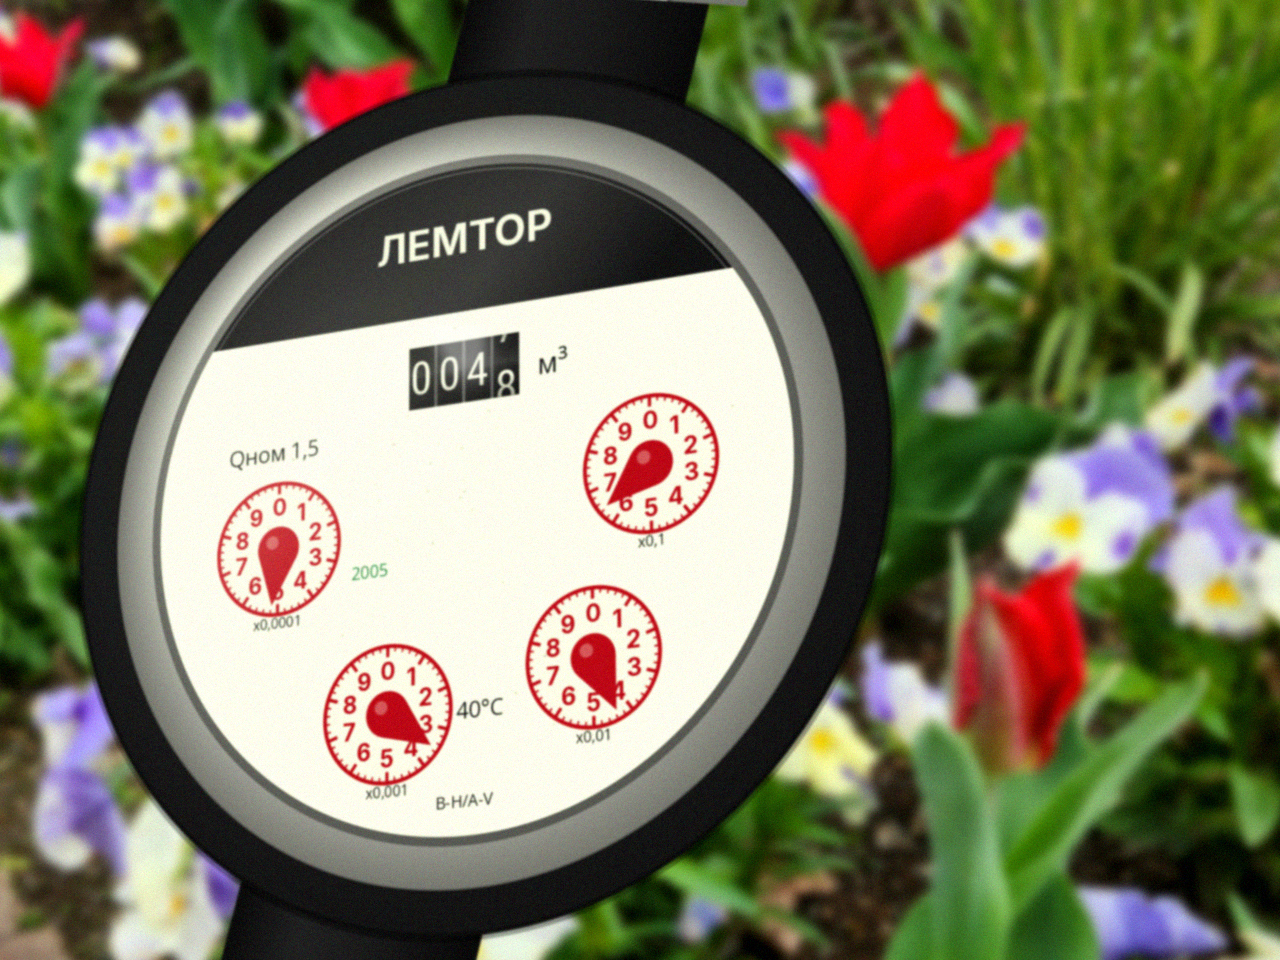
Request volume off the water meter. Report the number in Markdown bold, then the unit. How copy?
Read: **47.6435** m³
